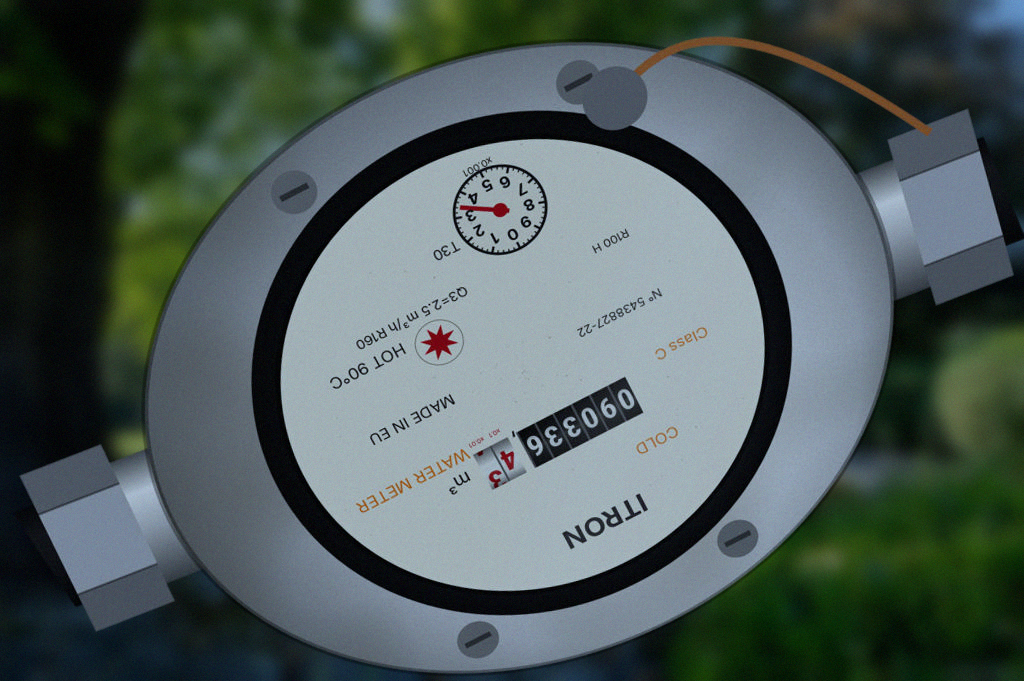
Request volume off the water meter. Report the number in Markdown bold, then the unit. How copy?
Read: **90336.433** m³
